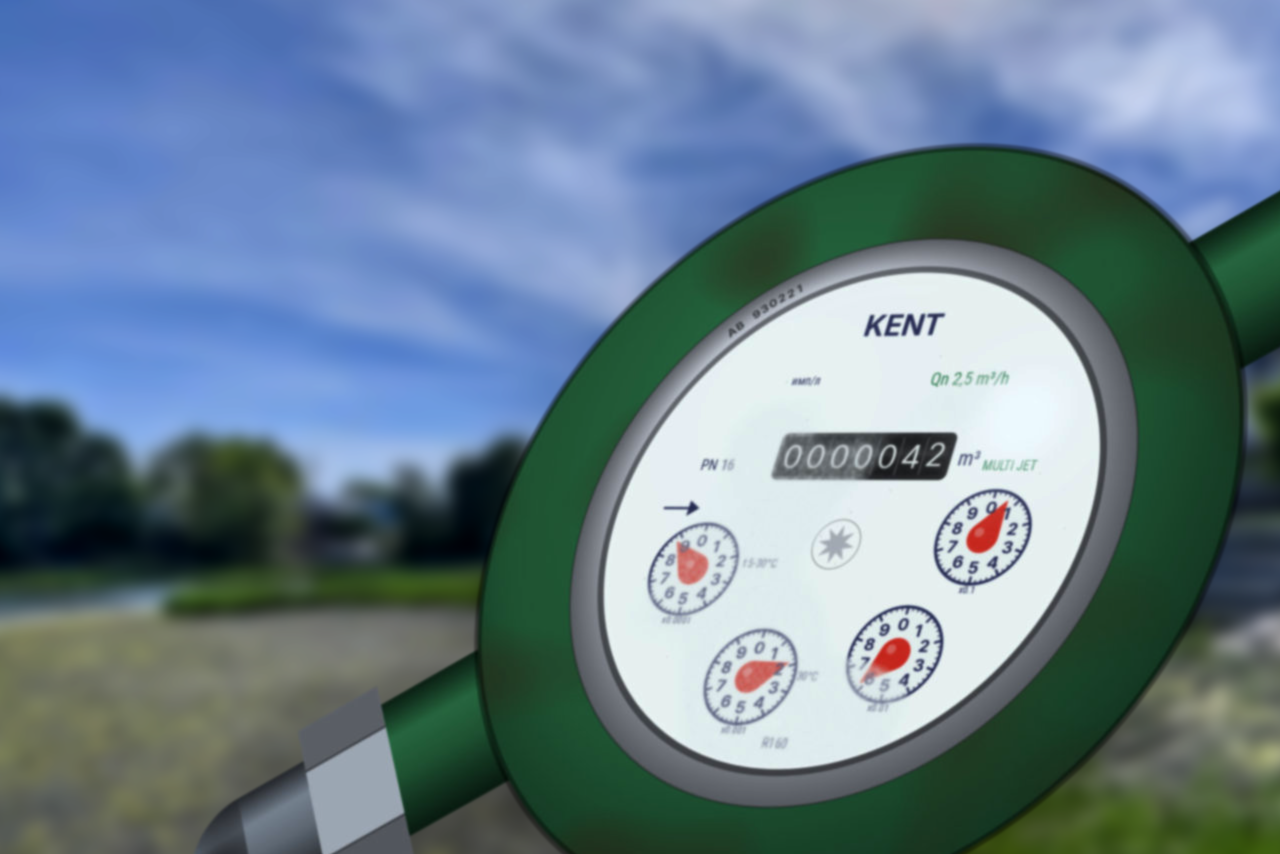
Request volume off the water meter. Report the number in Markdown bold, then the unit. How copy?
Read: **42.0618** m³
